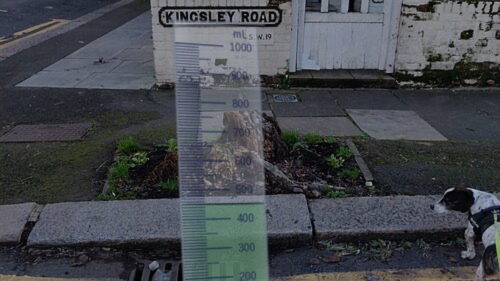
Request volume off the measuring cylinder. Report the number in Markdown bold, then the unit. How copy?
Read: **450** mL
